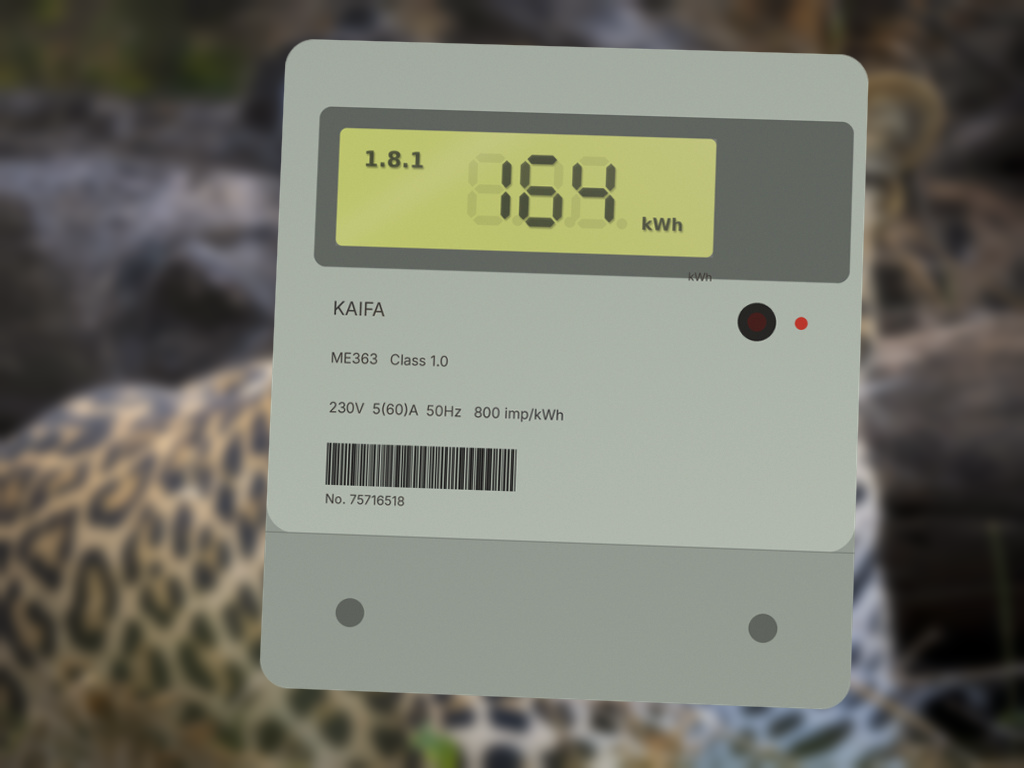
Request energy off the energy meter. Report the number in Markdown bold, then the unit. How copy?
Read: **164** kWh
